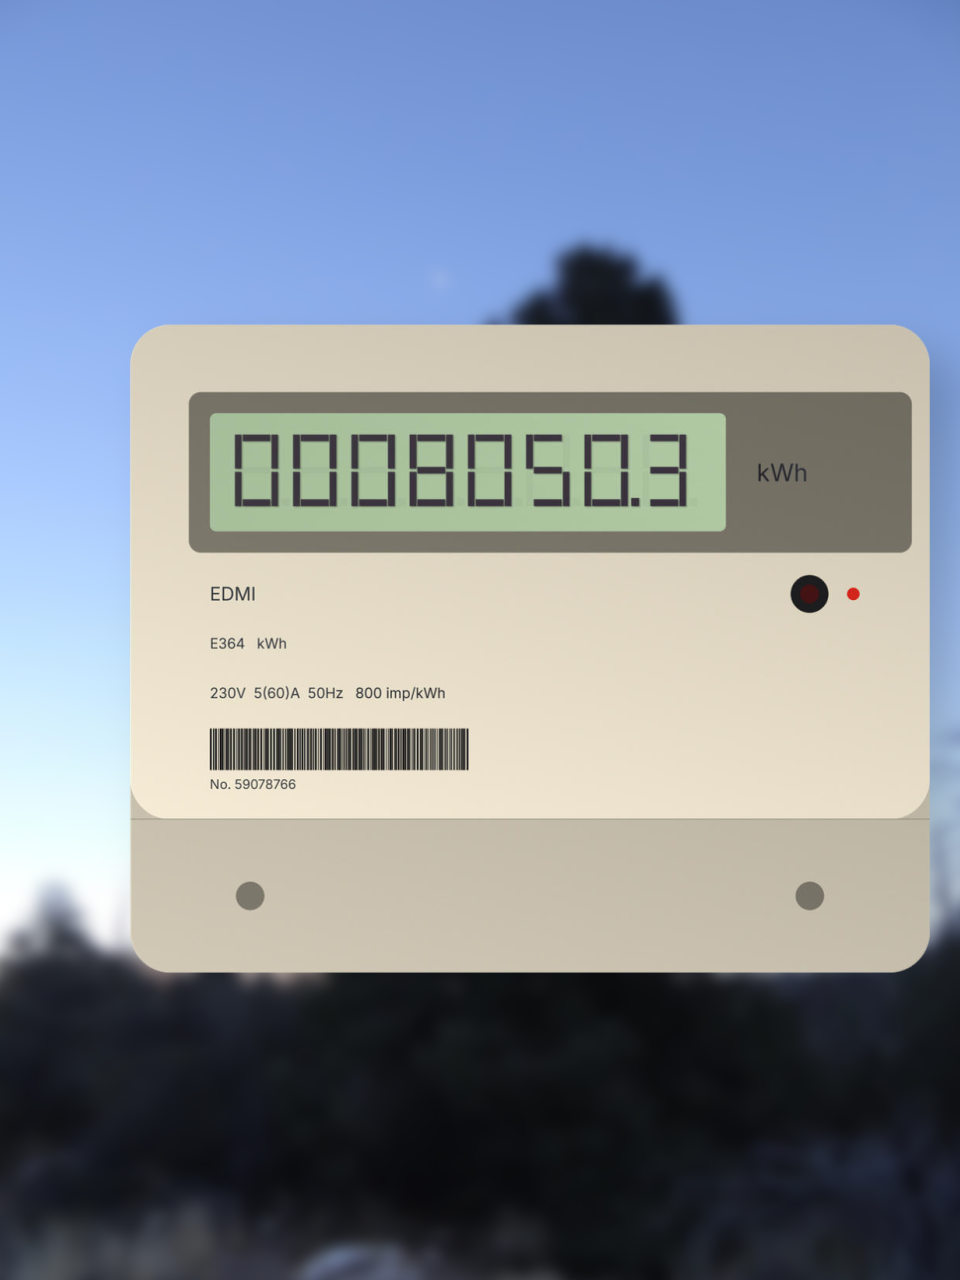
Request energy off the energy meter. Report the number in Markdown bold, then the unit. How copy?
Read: **8050.3** kWh
